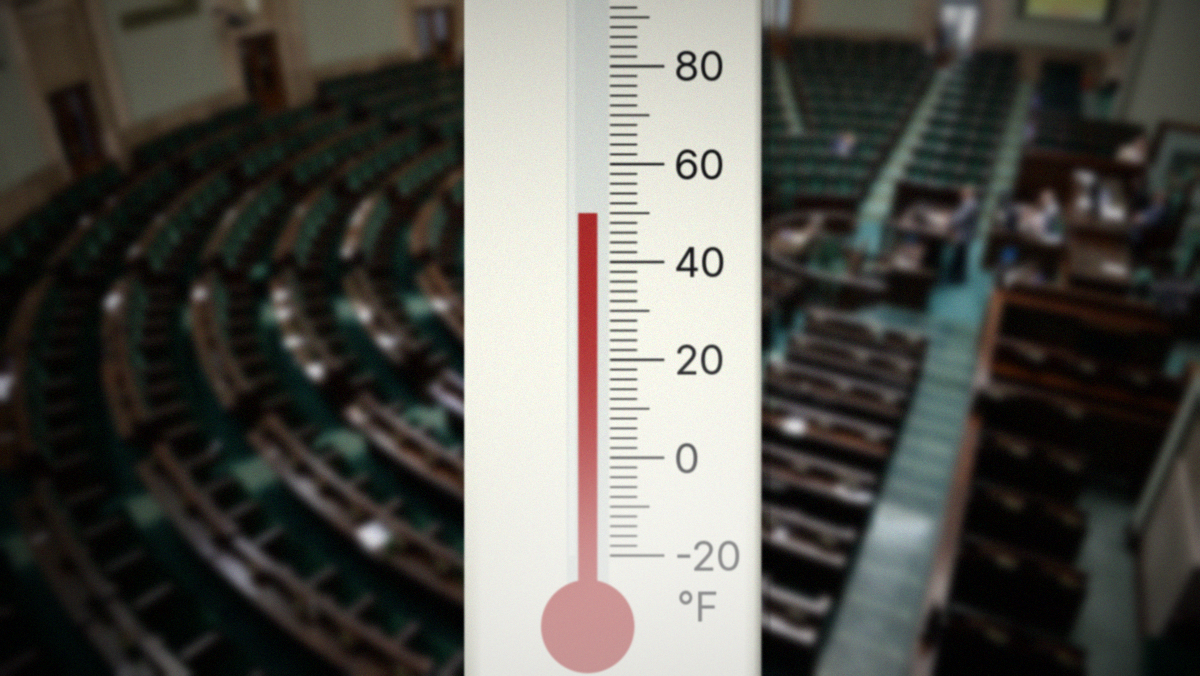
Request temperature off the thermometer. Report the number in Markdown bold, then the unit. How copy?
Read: **50** °F
